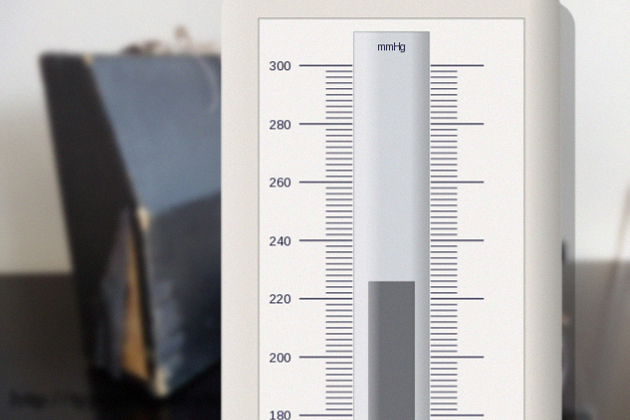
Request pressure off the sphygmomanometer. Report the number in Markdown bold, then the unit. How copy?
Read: **226** mmHg
